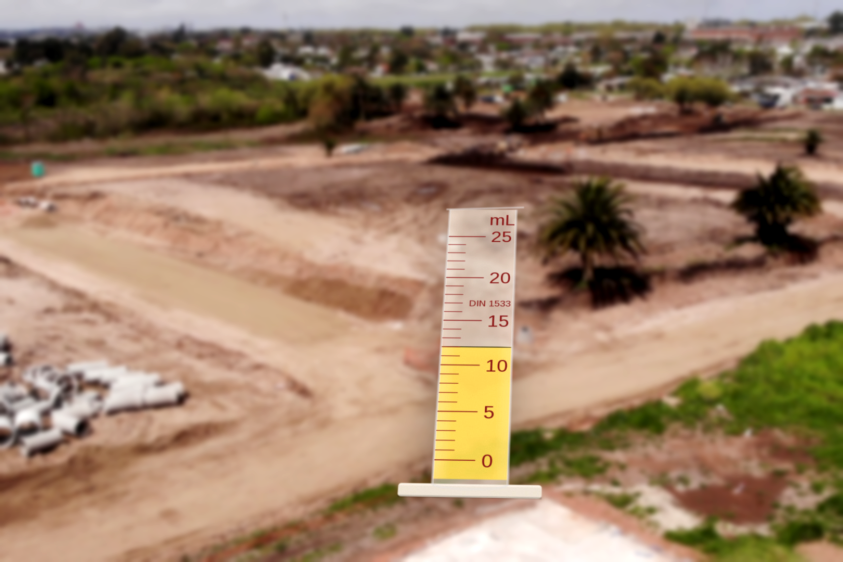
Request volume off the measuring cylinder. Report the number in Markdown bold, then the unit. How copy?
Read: **12** mL
